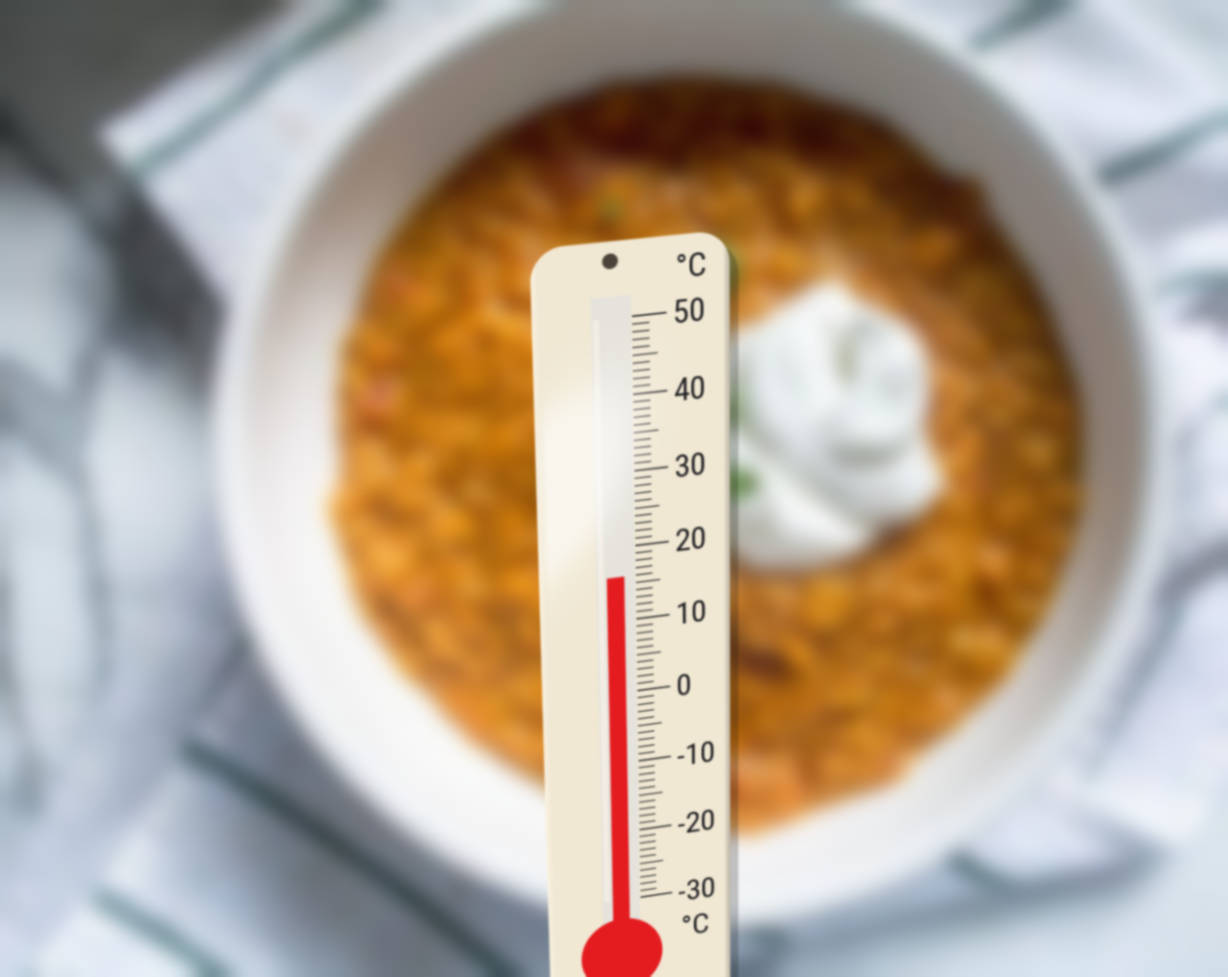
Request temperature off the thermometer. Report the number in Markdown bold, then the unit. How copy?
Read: **16** °C
